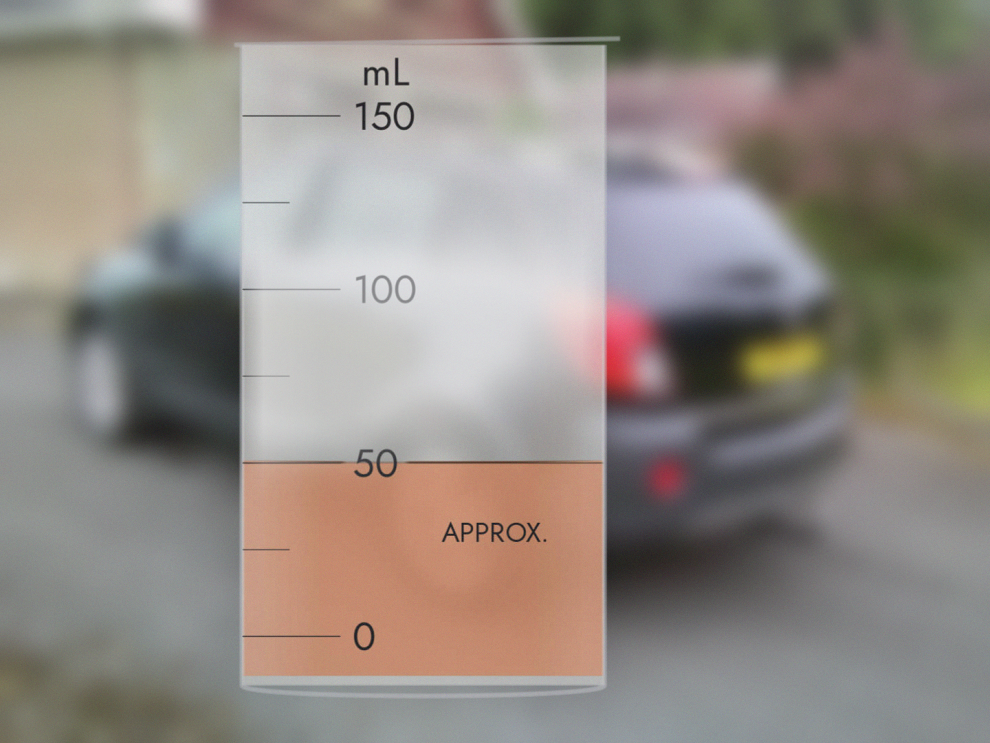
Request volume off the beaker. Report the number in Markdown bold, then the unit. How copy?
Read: **50** mL
